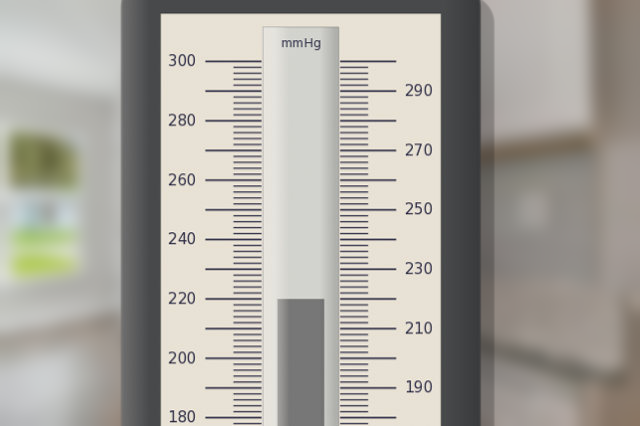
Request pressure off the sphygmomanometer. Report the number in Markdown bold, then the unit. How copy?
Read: **220** mmHg
